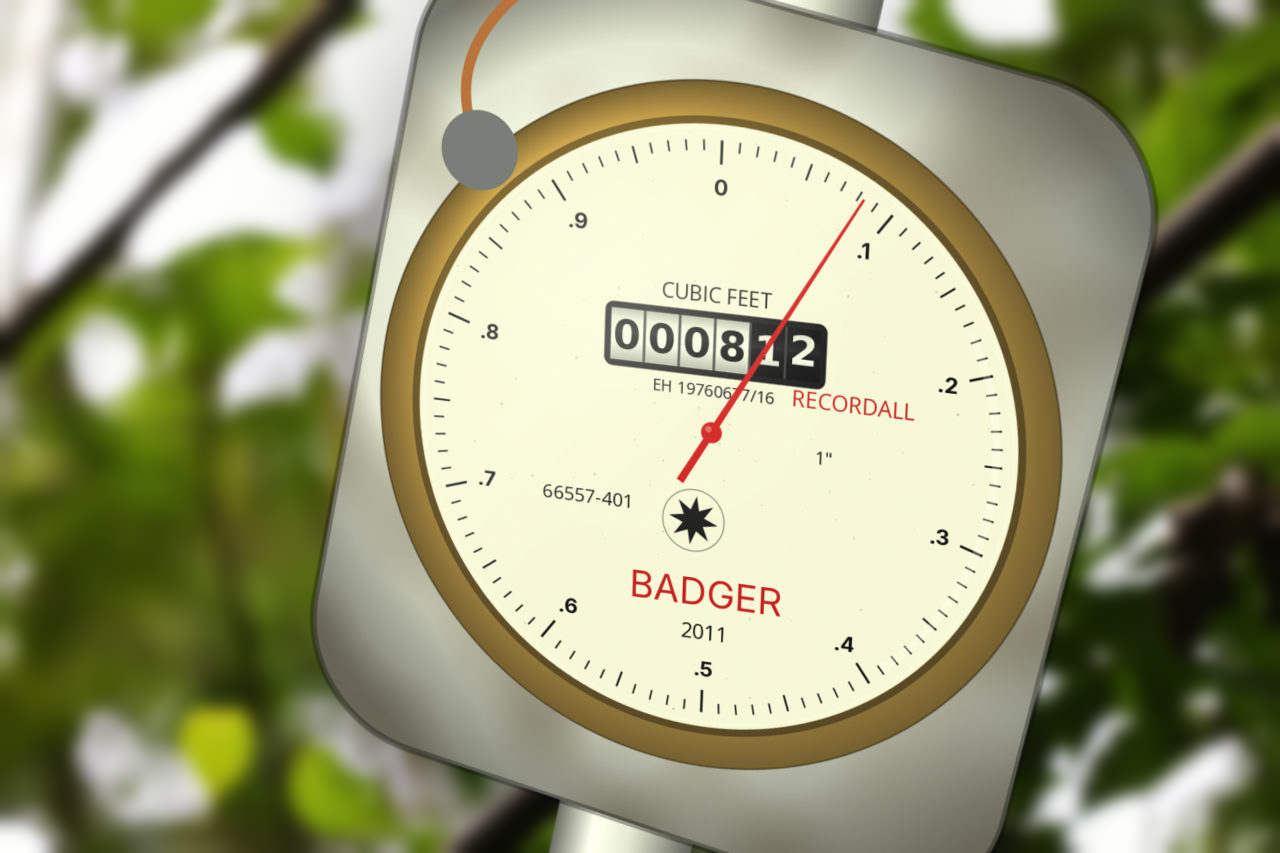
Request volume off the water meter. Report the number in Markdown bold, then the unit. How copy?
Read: **812.08** ft³
